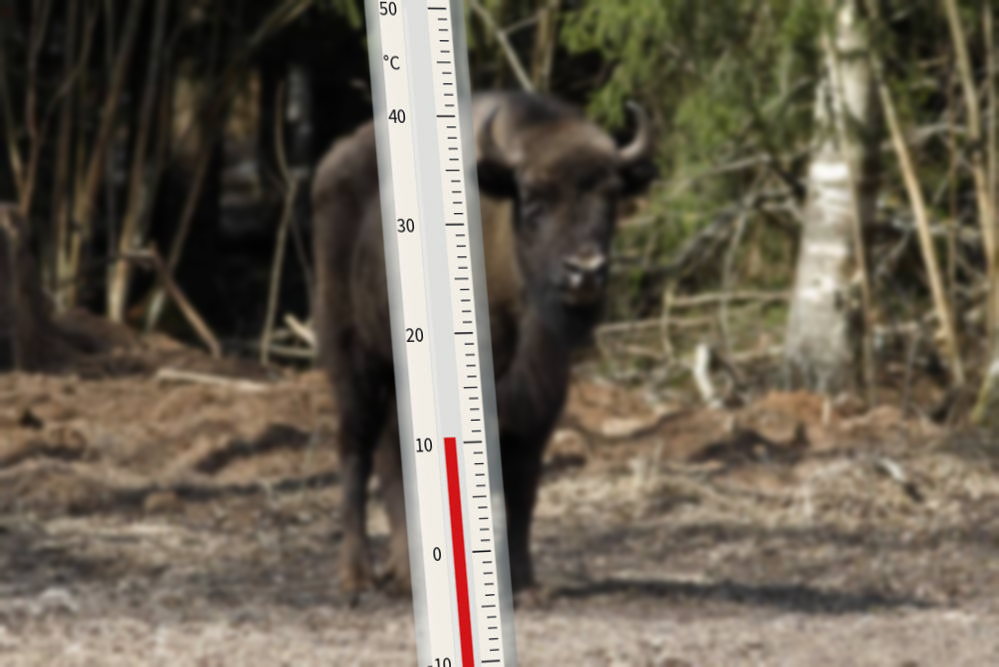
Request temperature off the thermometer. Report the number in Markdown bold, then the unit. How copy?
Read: **10.5** °C
